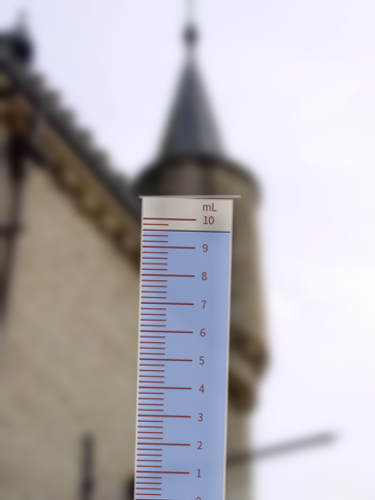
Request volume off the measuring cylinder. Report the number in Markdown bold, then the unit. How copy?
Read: **9.6** mL
